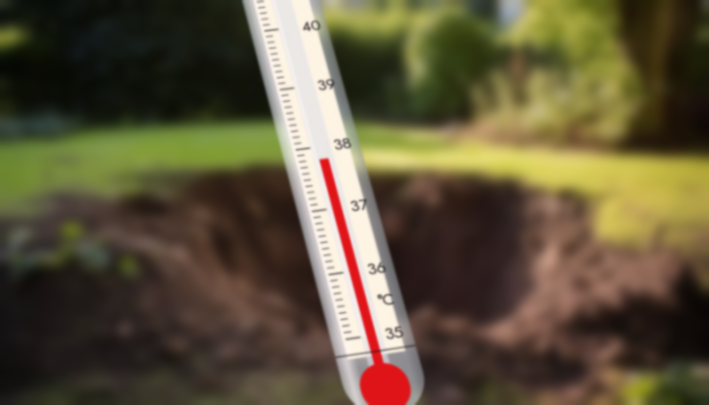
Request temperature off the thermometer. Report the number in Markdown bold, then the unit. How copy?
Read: **37.8** °C
